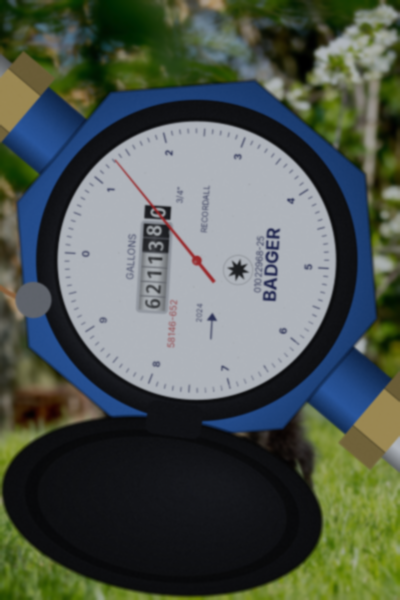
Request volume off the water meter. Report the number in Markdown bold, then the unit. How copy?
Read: **6211381.3** gal
